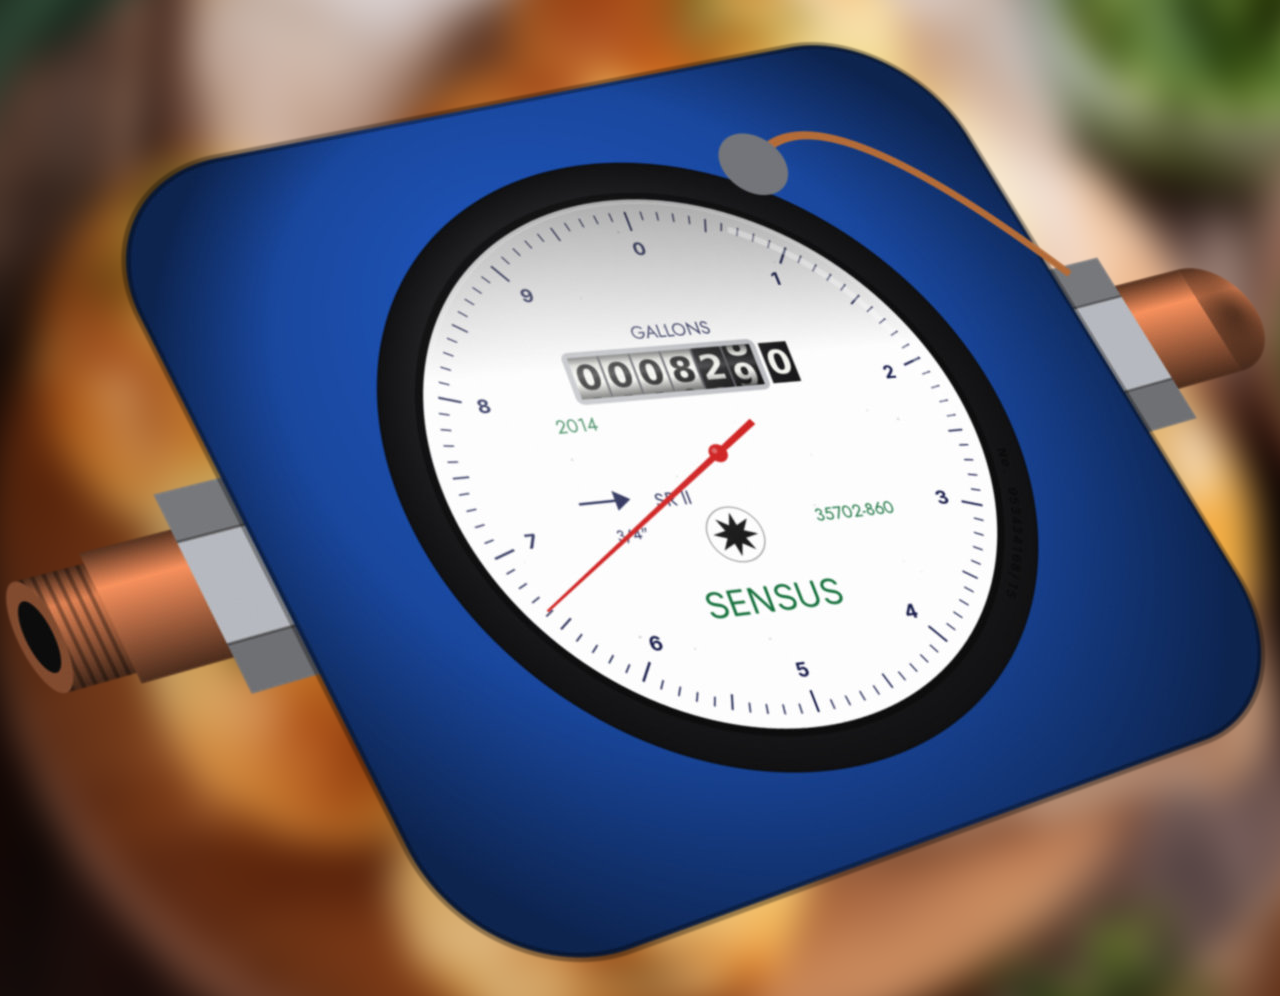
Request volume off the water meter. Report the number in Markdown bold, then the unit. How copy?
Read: **8286.6** gal
